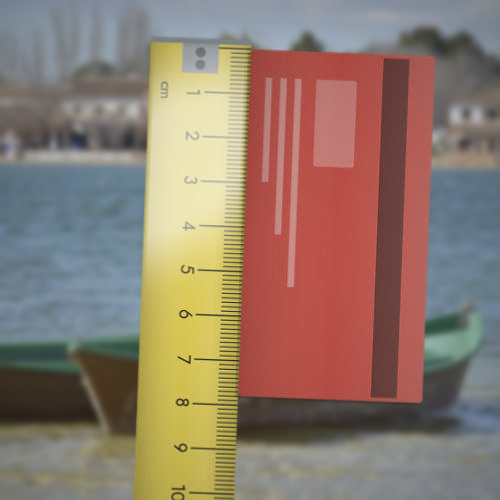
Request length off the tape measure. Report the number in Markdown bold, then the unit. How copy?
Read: **7.8** cm
